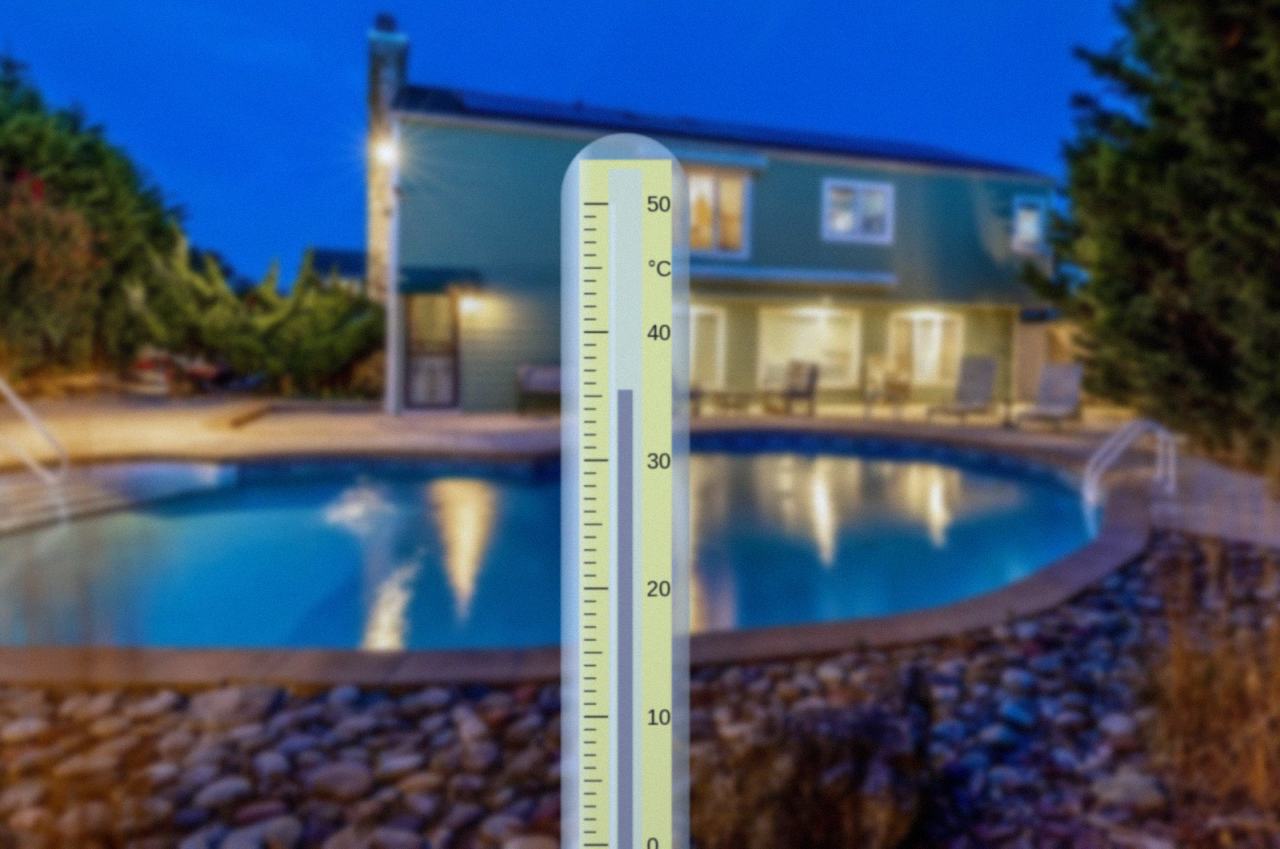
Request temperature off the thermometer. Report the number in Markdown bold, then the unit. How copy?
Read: **35.5** °C
